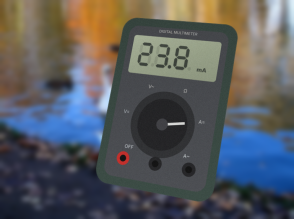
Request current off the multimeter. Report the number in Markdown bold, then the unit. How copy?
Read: **23.8** mA
